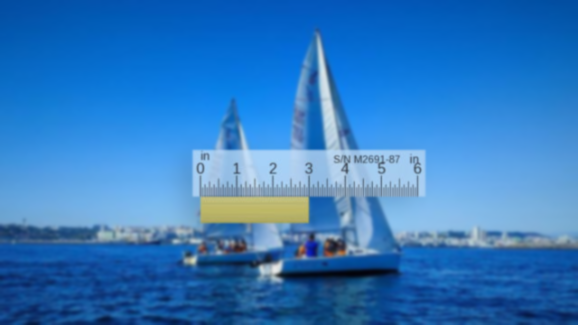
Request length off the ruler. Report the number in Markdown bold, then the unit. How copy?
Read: **3** in
